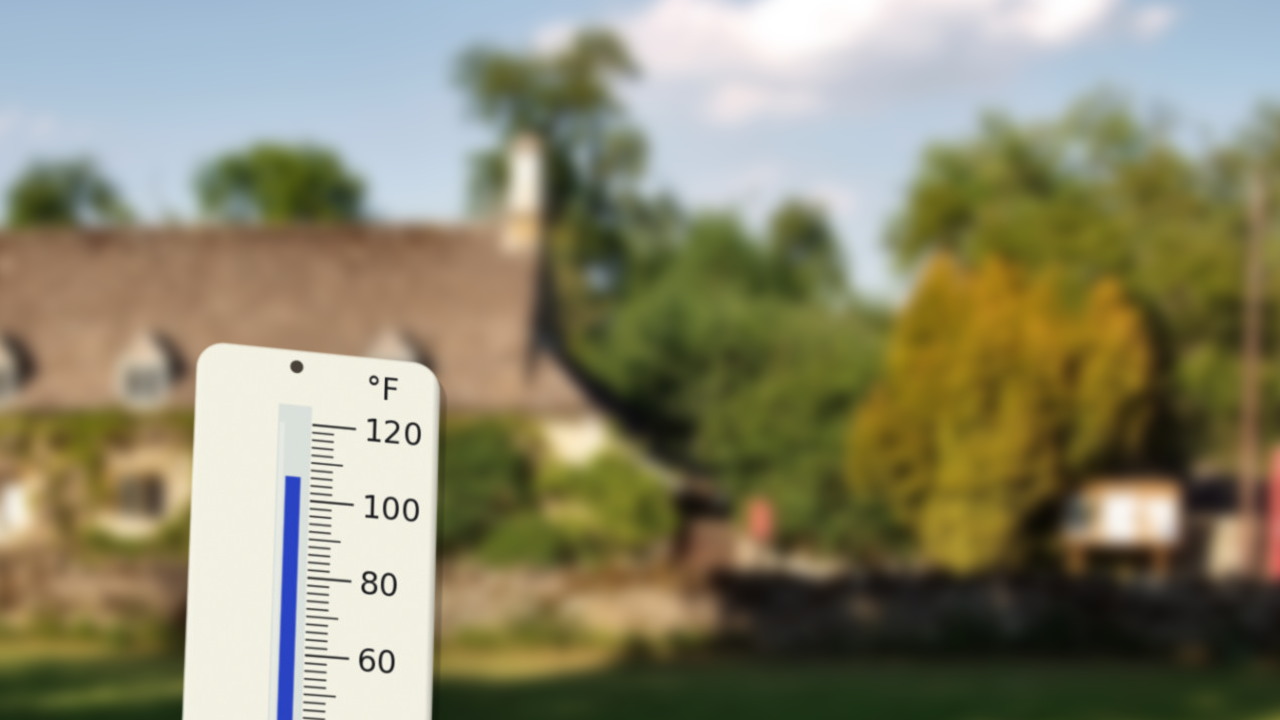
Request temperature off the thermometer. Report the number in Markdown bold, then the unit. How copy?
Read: **106** °F
